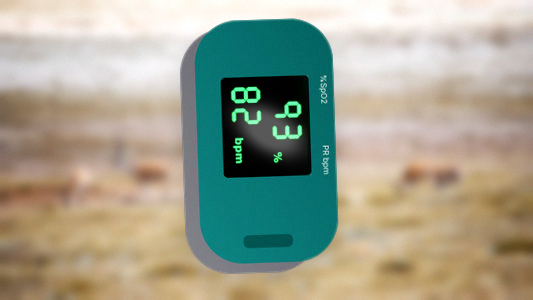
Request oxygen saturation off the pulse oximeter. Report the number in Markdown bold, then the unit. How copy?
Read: **93** %
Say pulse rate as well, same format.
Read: **82** bpm
